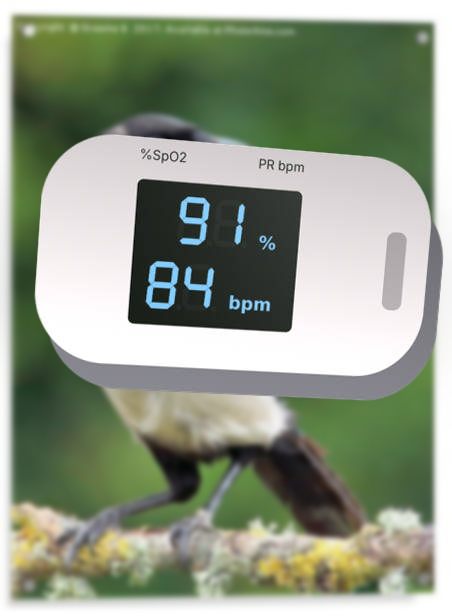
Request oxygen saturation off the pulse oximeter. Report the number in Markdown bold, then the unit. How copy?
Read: **91** %
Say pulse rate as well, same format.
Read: **84** bpm
